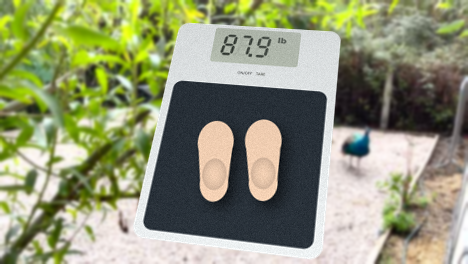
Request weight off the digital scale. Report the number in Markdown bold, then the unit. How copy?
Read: **87.9** lb
